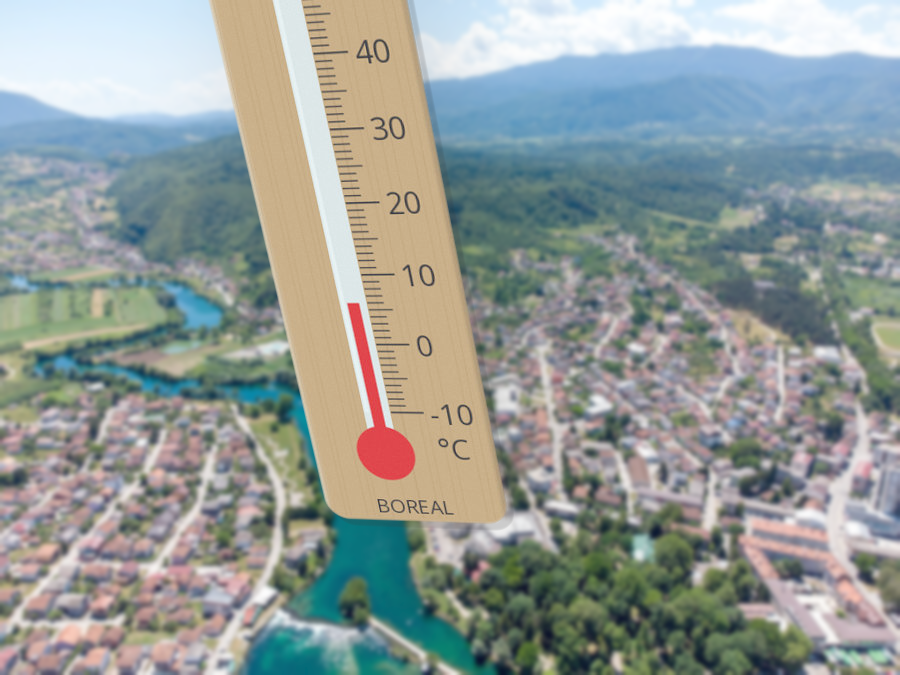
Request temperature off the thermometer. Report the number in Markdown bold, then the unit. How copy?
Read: **6** °C
